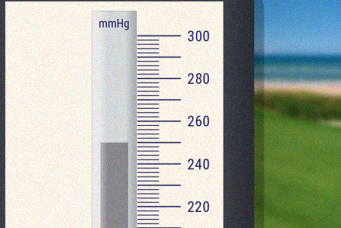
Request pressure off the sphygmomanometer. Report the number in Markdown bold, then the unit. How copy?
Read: **250** mmHg
